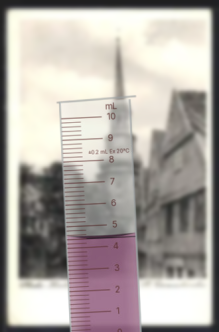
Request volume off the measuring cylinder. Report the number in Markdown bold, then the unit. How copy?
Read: **4.4** mL
